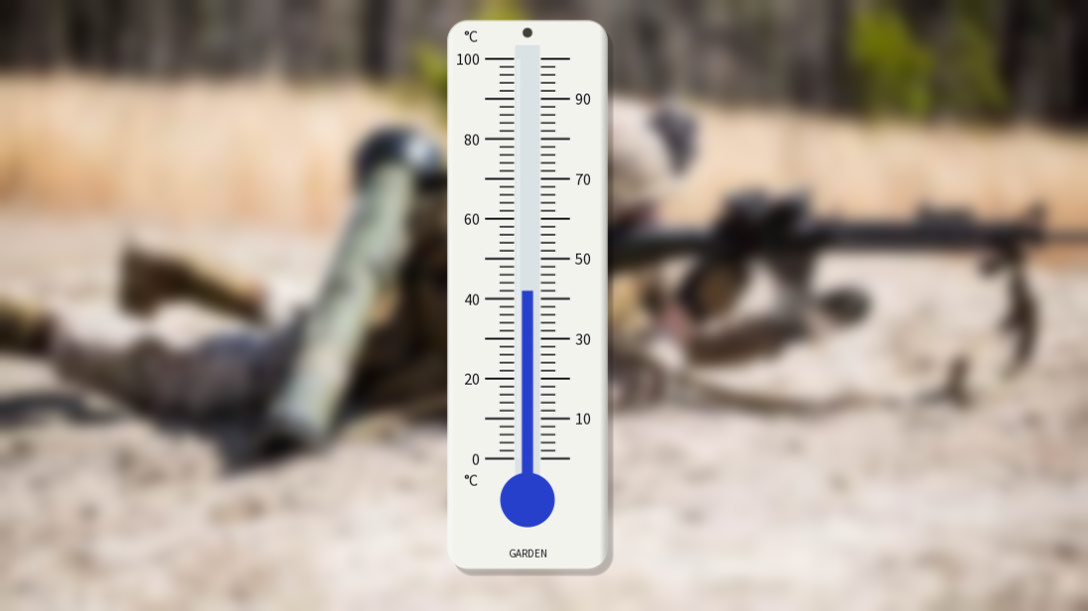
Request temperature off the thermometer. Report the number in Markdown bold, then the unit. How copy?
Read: **42** °C
